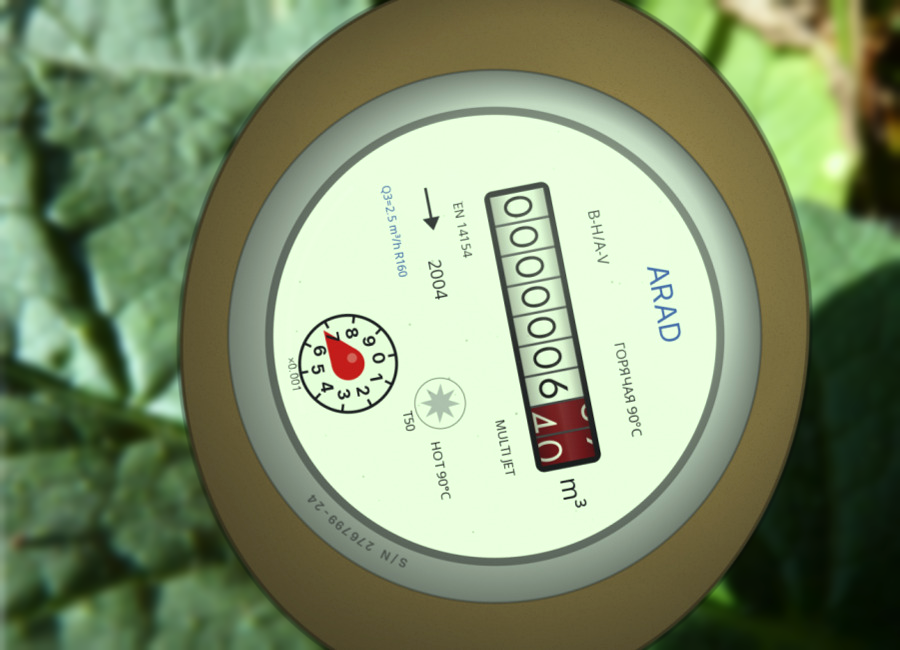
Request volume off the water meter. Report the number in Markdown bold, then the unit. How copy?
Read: **6.396** m³
